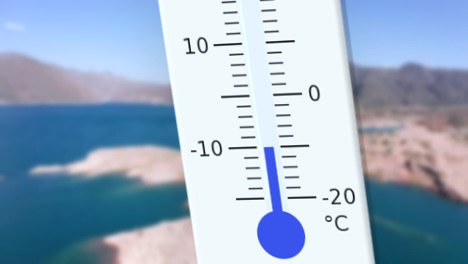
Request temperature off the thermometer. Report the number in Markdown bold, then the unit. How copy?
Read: **-10** °C
